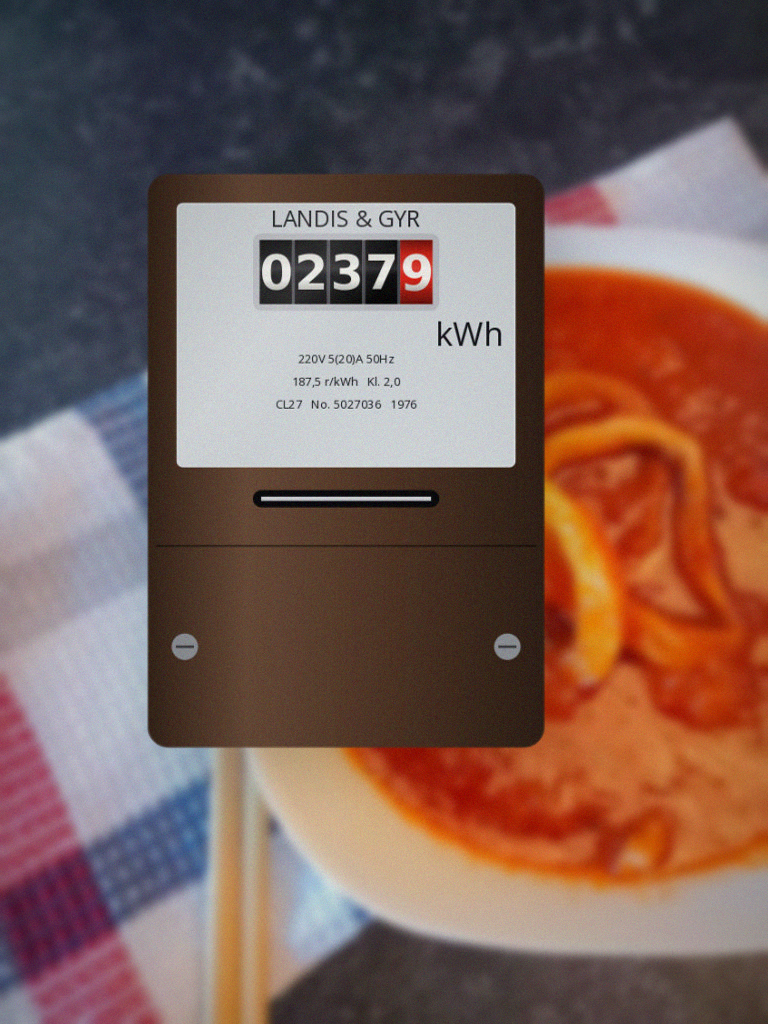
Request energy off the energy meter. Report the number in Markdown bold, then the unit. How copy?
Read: **237.9** kWh
